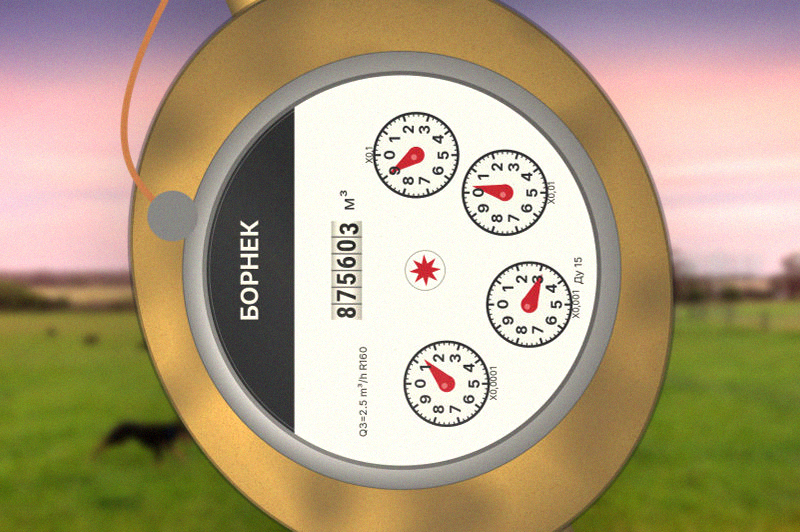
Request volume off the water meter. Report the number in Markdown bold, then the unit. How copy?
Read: **875602.9031** m³
